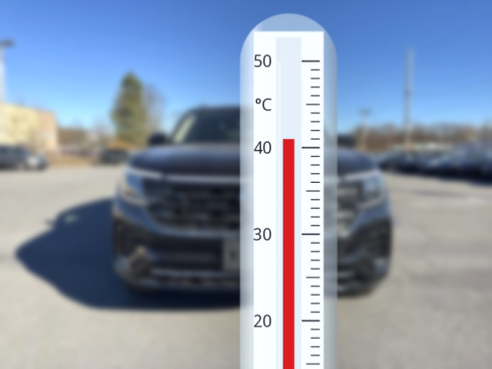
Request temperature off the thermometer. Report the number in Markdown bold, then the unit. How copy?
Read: **41** °C
